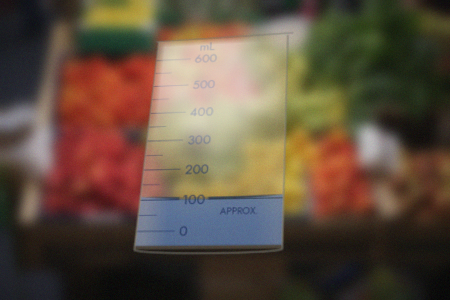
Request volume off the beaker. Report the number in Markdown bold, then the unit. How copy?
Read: **100** mL
